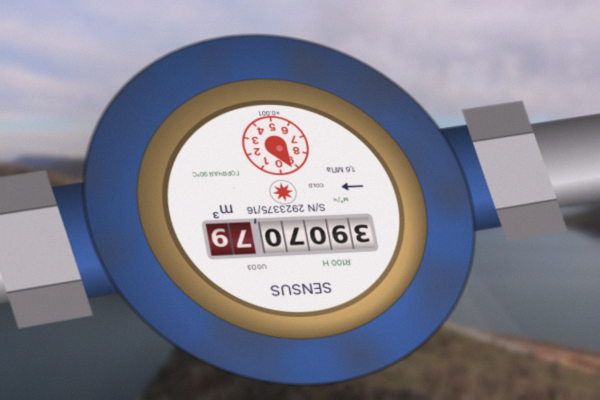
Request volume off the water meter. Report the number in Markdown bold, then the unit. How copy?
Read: **39070.789** m³
